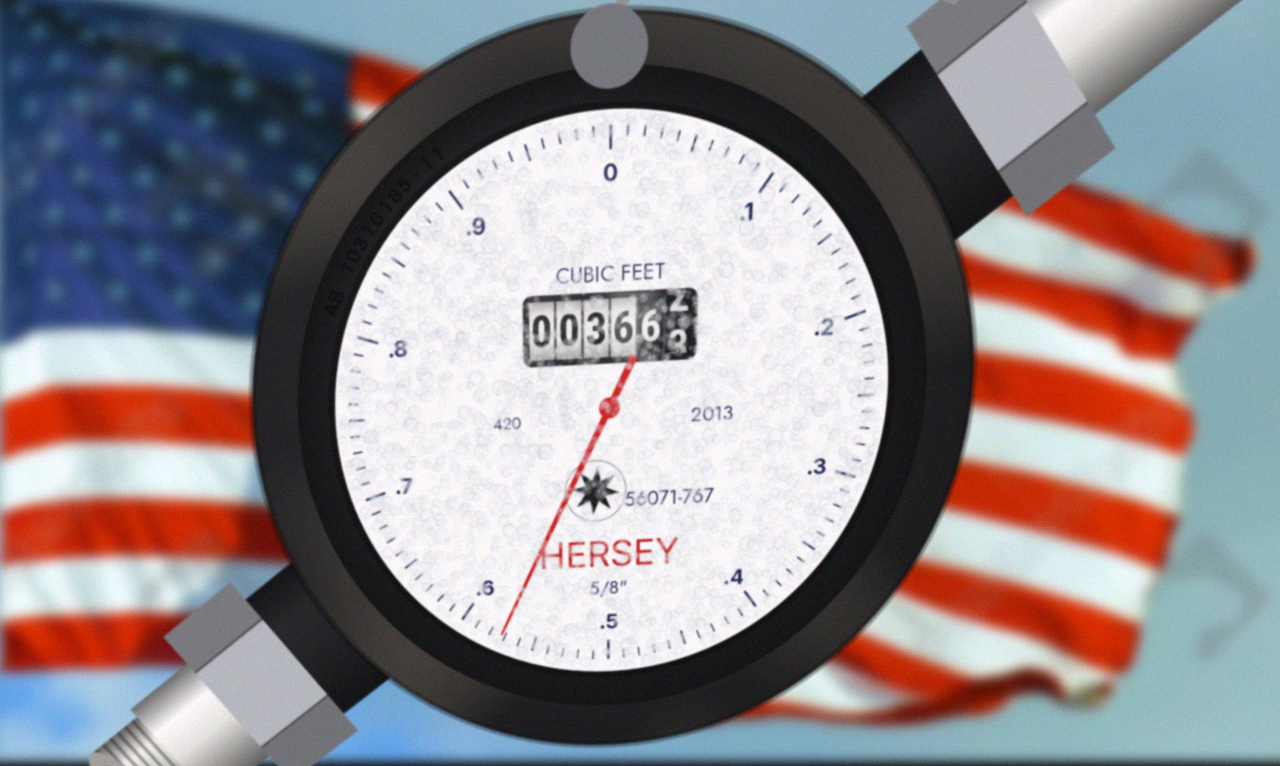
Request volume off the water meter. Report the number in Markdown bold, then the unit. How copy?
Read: **3662.57** ft³
